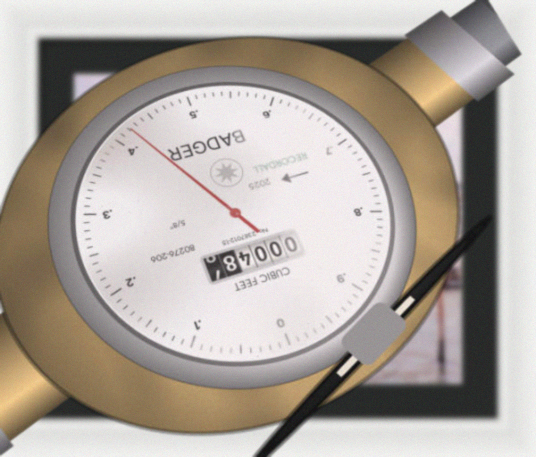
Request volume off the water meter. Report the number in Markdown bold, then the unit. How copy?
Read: **487.42** ft³
